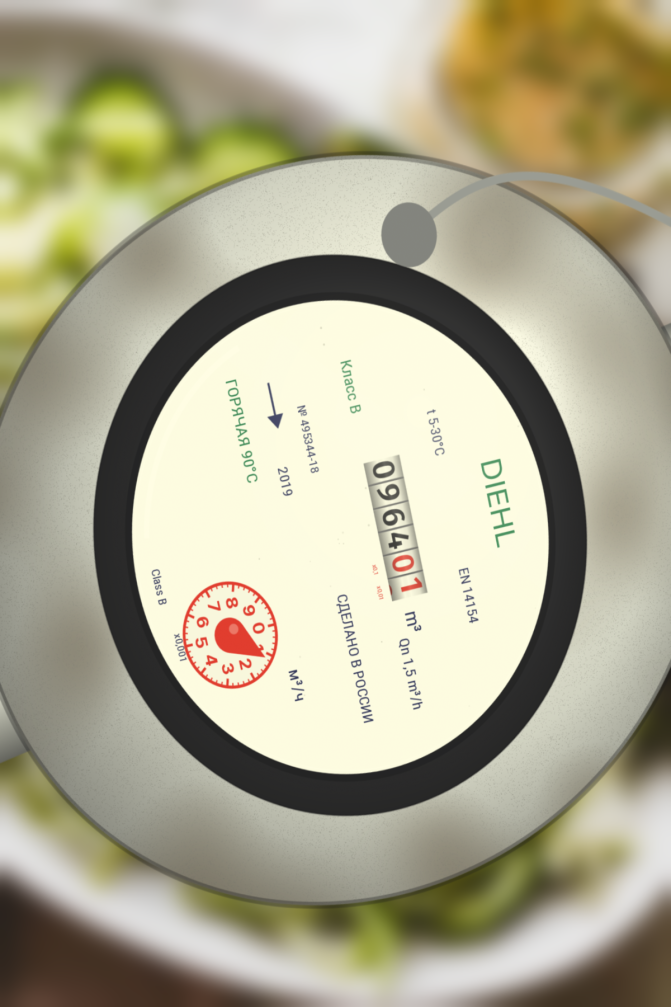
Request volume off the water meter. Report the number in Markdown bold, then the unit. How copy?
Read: **964.011** m³
